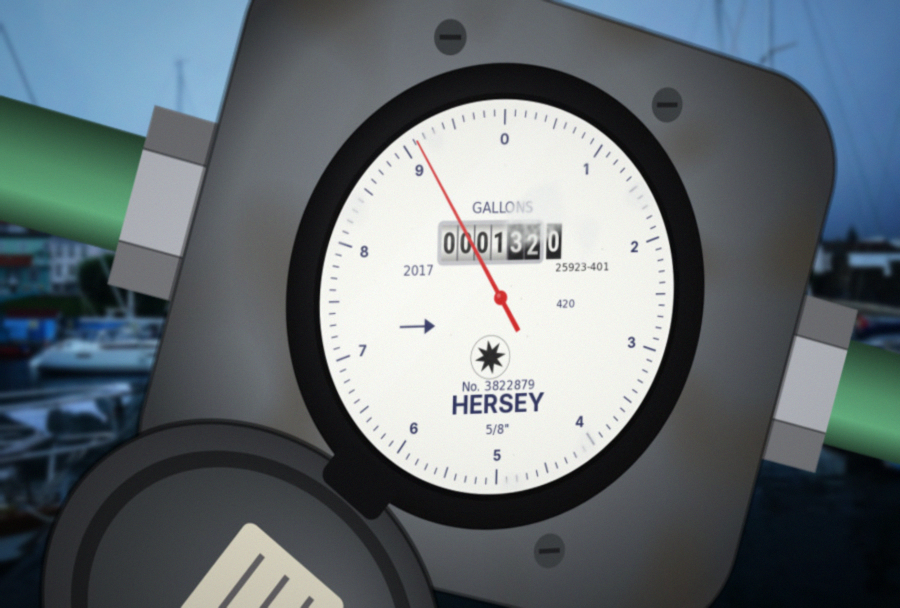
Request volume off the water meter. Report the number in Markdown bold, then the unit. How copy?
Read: **1319.1** gal
